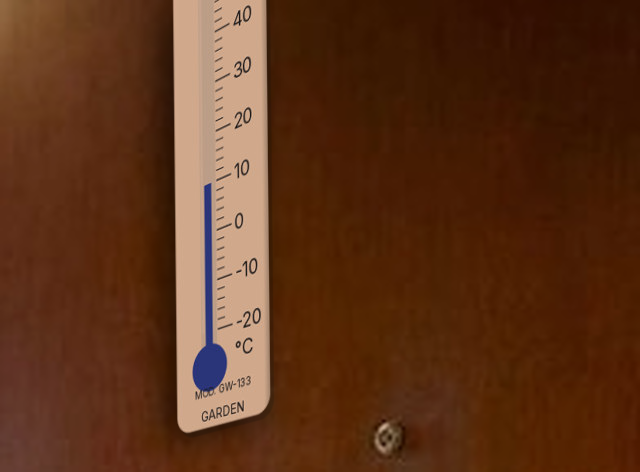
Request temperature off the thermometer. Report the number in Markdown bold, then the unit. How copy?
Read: **10** °C
